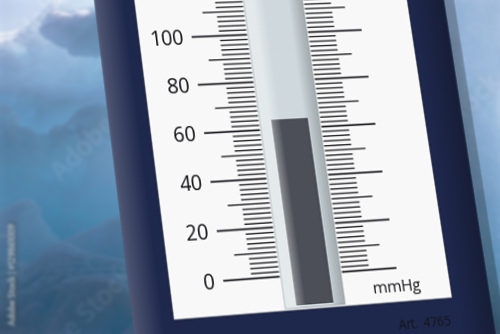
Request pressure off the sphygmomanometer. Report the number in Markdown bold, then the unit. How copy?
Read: **64** mmHg
